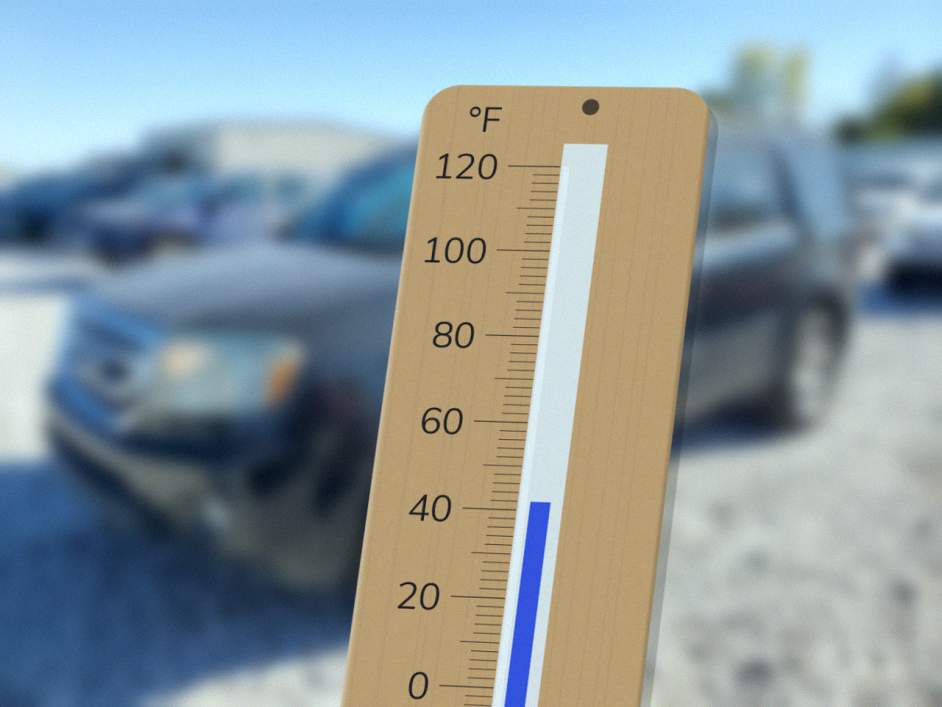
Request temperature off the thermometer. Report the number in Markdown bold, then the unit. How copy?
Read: **42** °F
